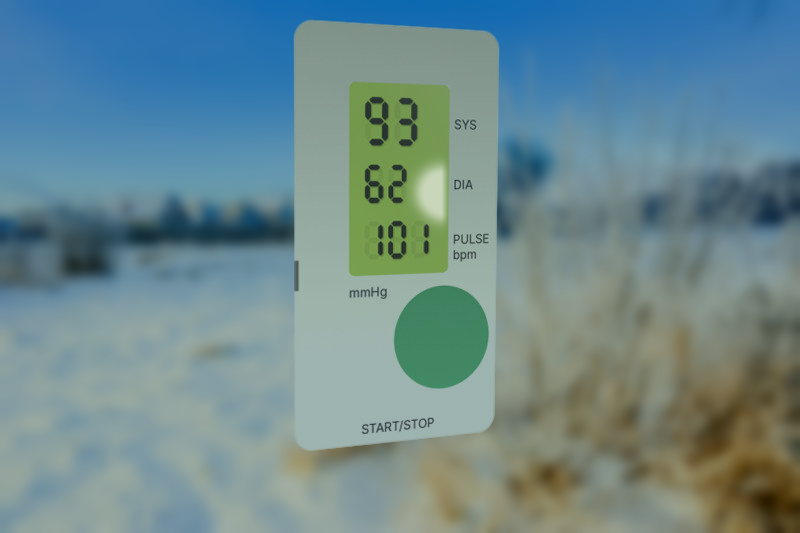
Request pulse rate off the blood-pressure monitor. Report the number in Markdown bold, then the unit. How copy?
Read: **101** bpm
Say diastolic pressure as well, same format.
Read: **62** mmHg
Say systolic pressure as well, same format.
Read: **93** mmHg
